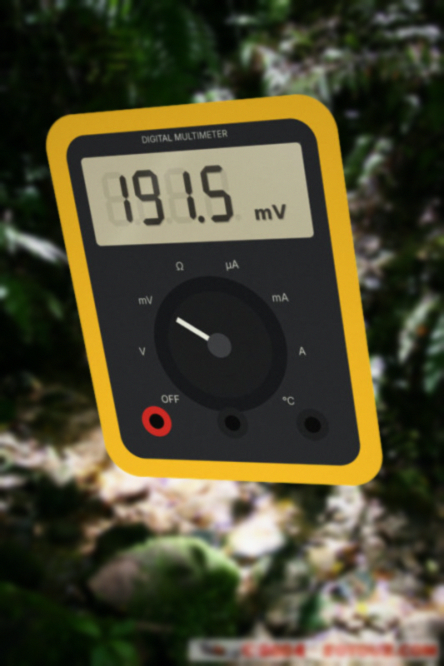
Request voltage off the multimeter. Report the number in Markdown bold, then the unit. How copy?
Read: **191.5** mV
